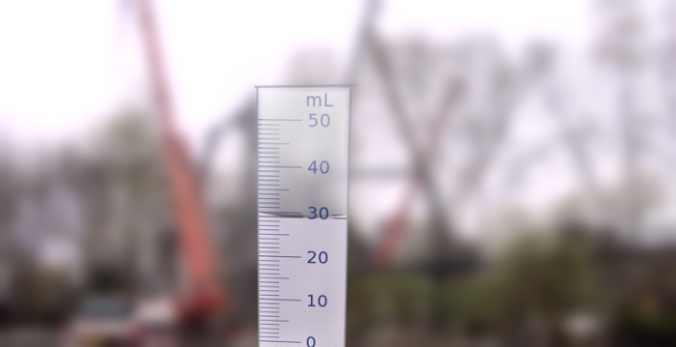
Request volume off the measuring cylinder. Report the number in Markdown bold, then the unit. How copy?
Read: **29** mL
